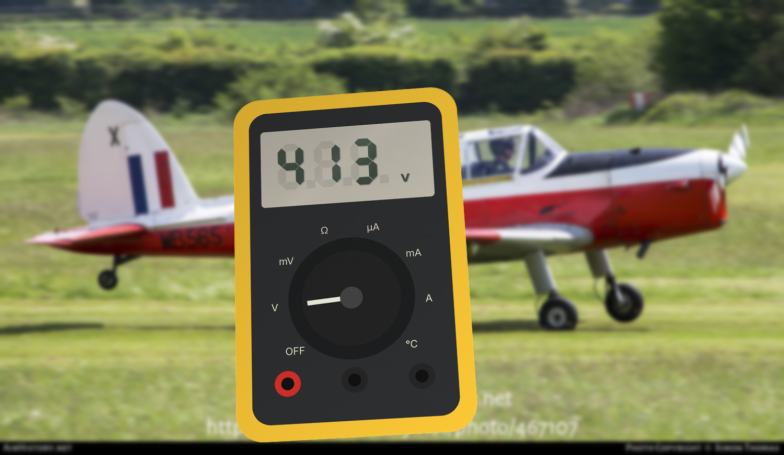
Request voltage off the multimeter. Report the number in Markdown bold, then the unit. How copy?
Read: **413** V
